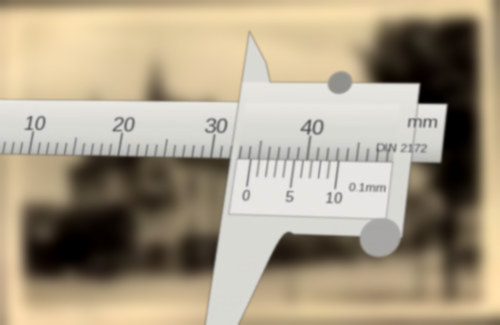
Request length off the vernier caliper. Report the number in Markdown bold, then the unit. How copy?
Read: **34.2** mm
